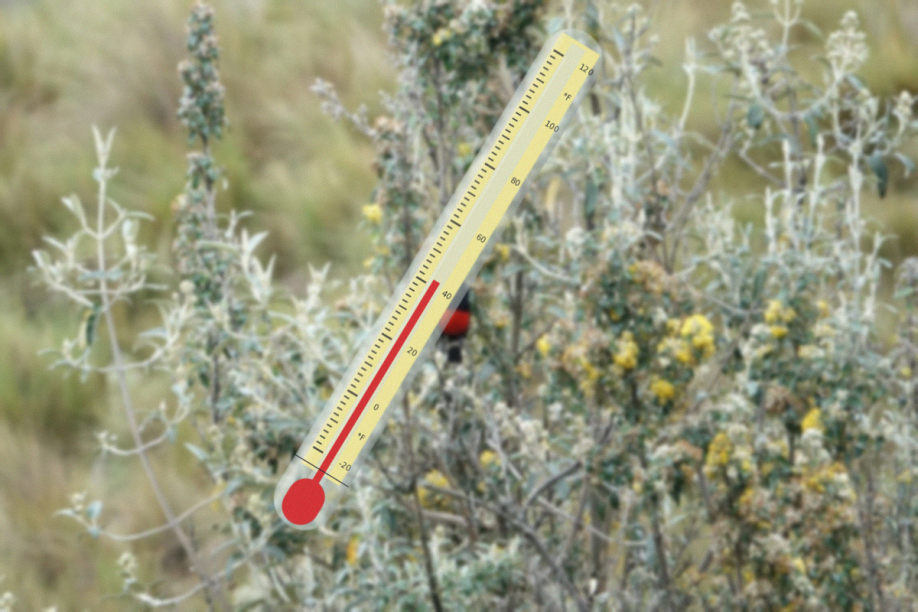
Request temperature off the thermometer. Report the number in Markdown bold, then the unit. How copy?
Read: **42** °F
